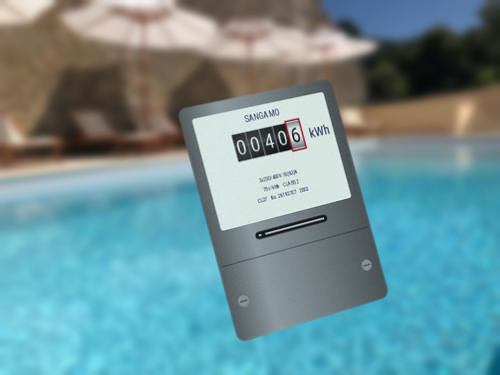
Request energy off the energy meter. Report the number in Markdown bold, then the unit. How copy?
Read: **40.6** kWh
